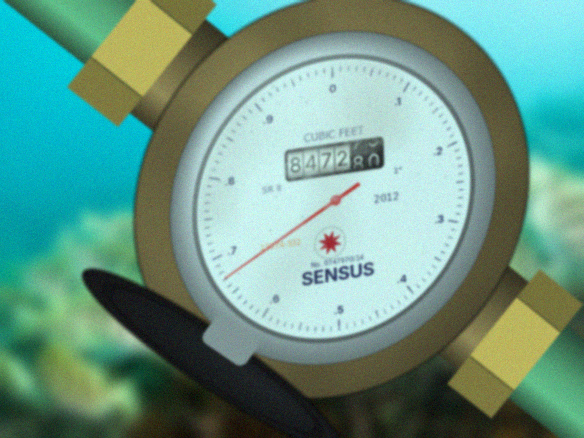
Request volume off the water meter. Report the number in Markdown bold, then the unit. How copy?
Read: **847279.67** ft³
